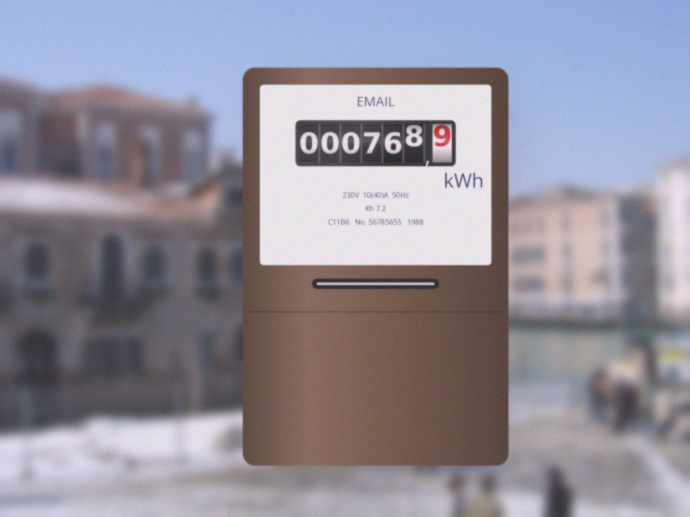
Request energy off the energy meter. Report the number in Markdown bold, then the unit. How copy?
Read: **768.9** kWh
